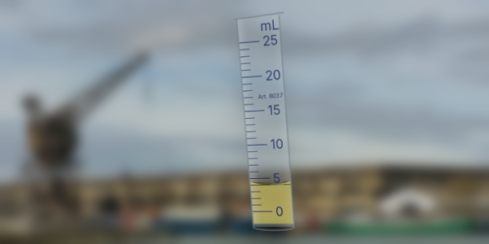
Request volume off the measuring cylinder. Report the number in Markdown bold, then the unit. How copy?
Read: **4** mL
